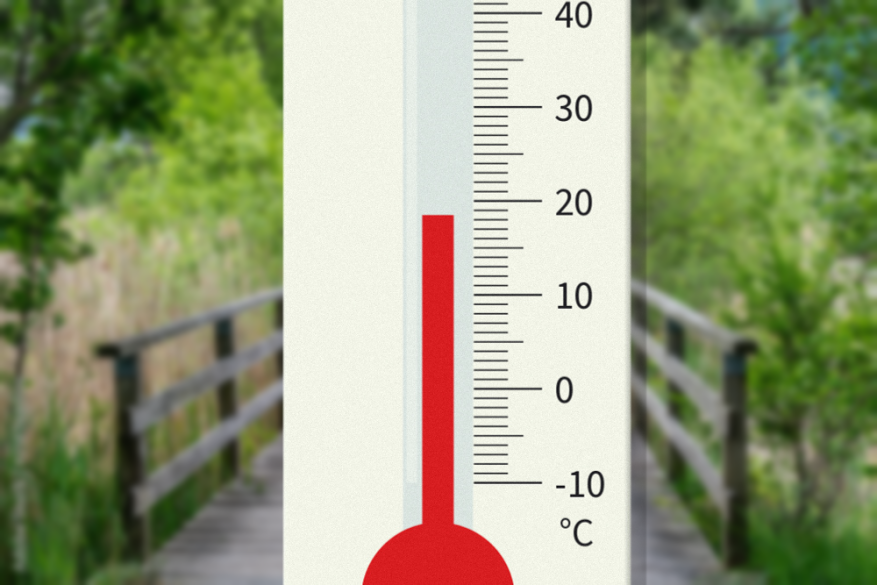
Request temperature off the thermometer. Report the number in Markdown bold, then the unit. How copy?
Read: **18.5** °C
